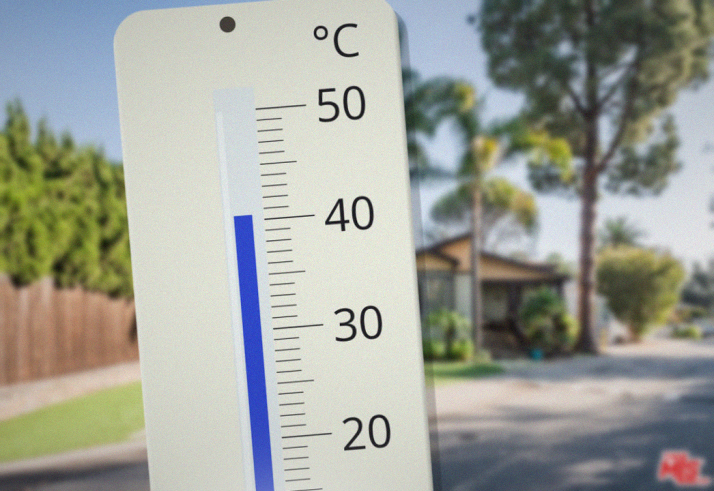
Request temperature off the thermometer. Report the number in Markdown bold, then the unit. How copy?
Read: **40.5** °C
